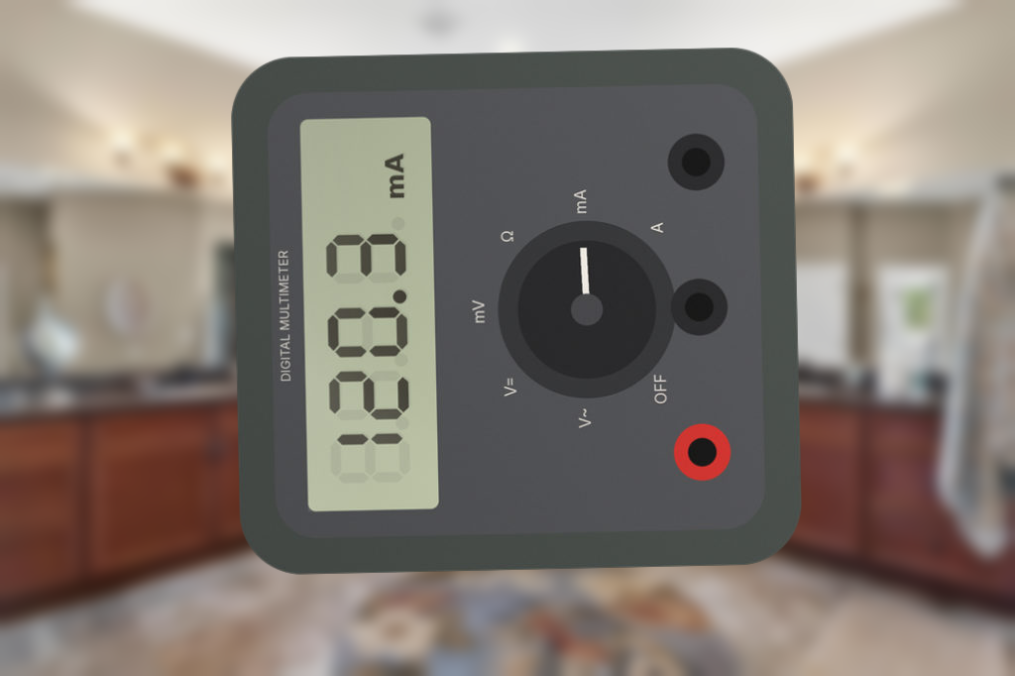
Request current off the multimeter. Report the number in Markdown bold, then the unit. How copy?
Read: **120.3** mA
